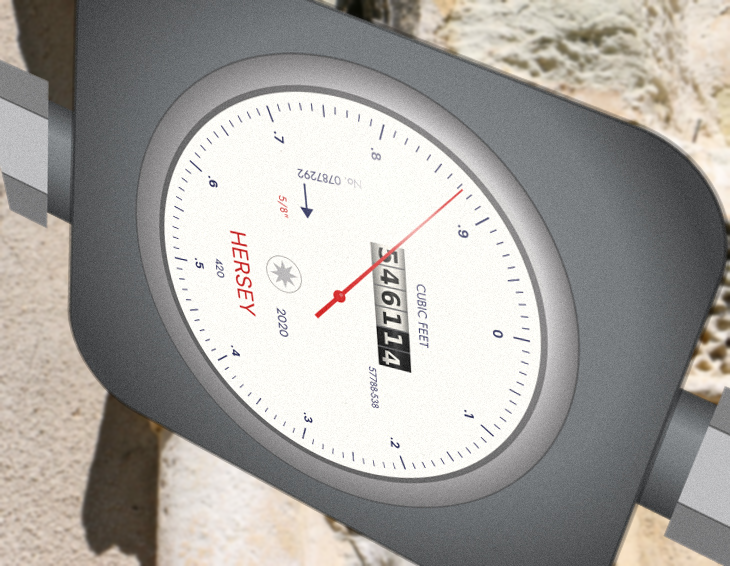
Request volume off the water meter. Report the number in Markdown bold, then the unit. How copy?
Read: **546113.87** ft³
